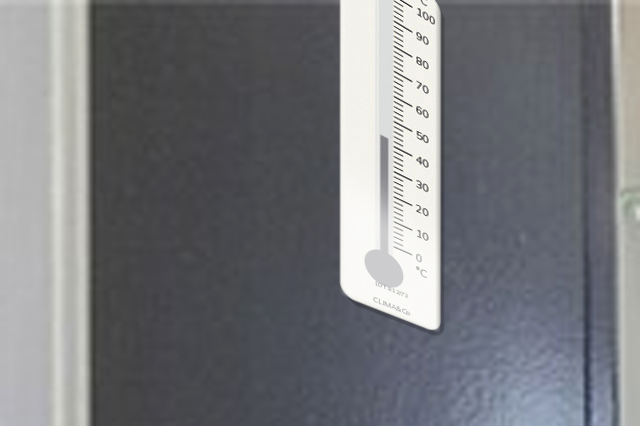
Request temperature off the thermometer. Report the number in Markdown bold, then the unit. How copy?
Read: **42** °C
